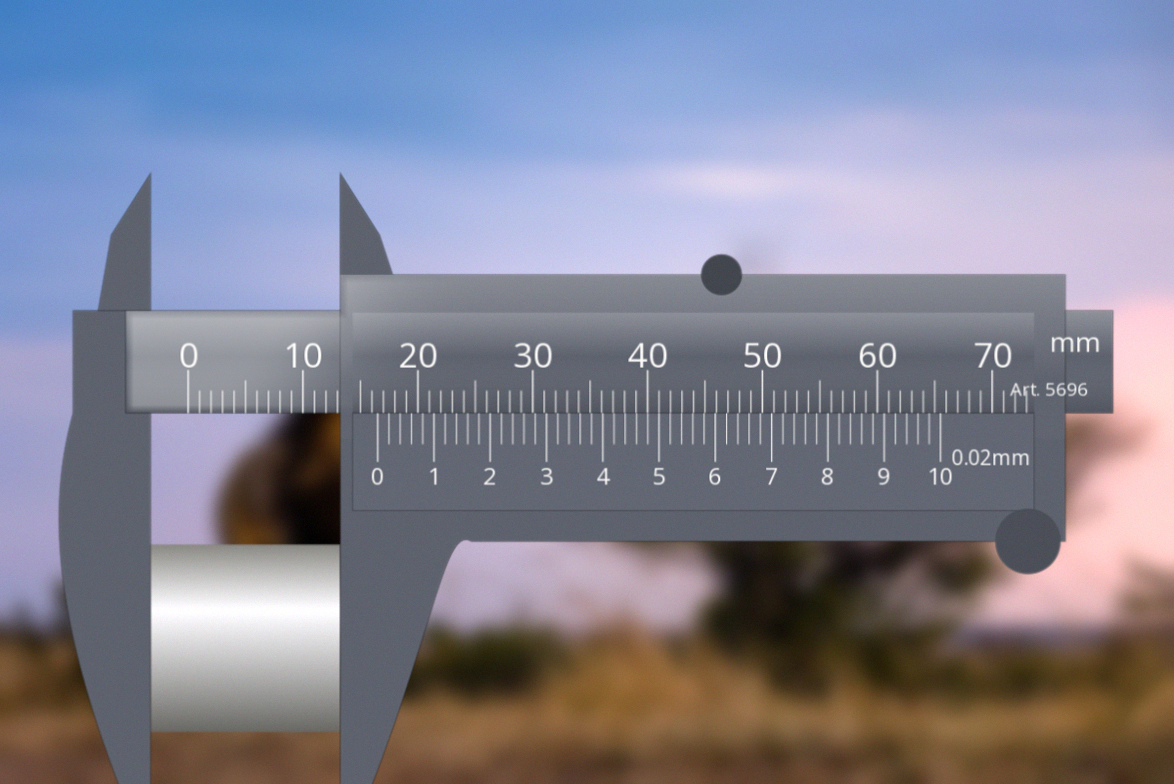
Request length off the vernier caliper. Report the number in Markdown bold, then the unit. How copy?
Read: **16.5** mm
